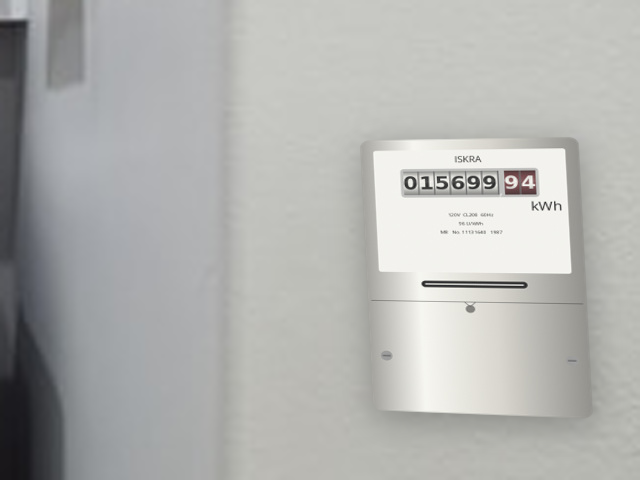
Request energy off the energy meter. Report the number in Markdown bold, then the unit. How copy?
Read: **15699.94** kWh
